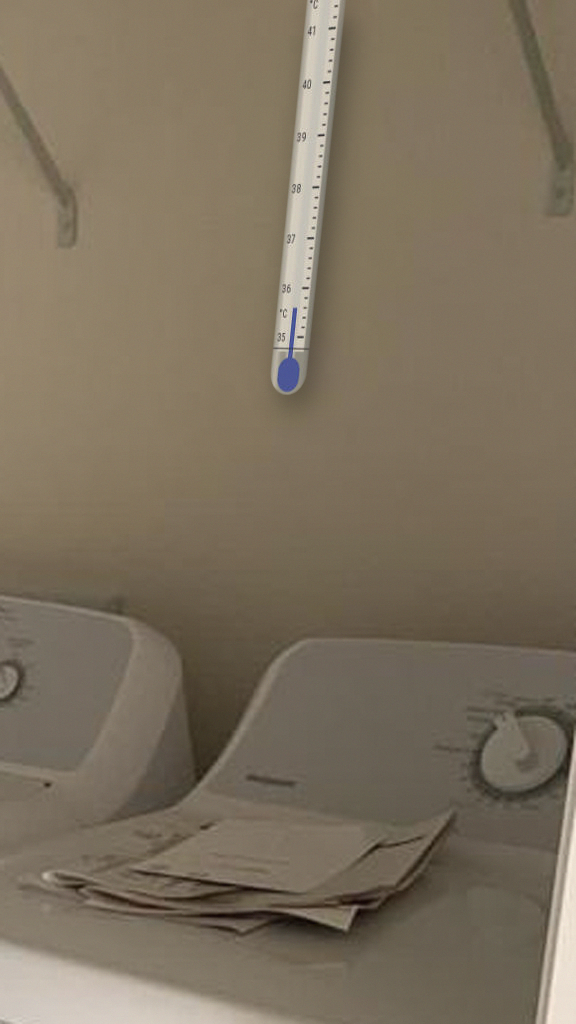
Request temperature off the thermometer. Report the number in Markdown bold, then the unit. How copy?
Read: **35.6** °C
